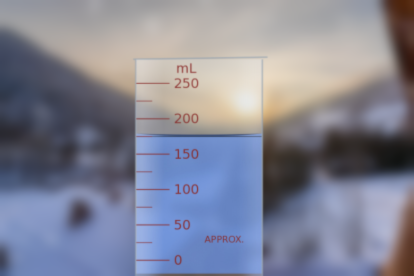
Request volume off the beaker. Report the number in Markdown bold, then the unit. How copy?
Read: **175** mL
